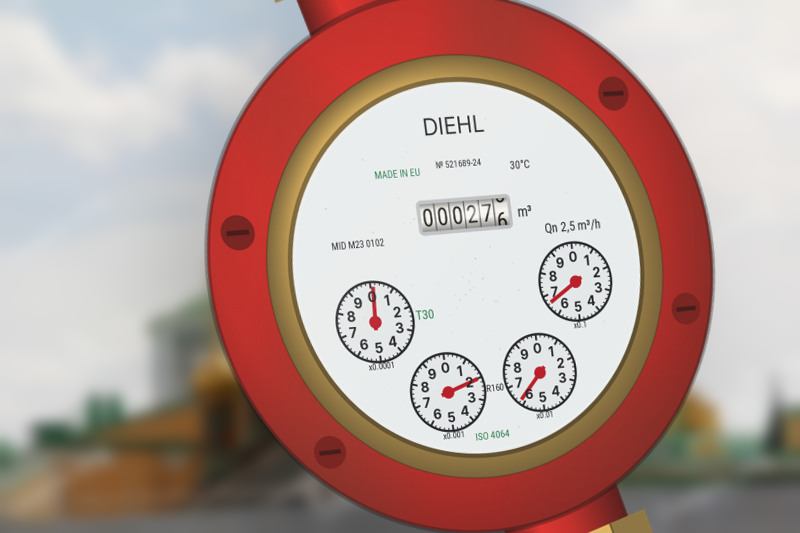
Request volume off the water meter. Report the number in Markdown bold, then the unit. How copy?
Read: **275.6620** m³
